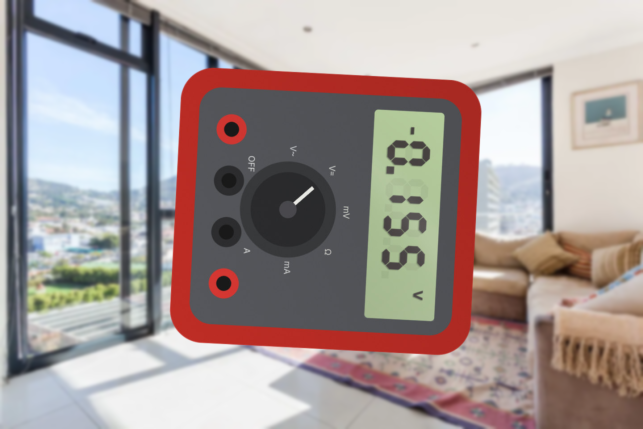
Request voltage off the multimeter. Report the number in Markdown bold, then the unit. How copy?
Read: **-0.155** V
